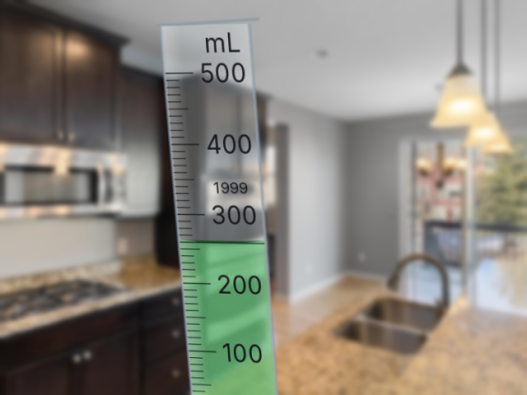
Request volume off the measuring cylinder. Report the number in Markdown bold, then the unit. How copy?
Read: **260** mL
